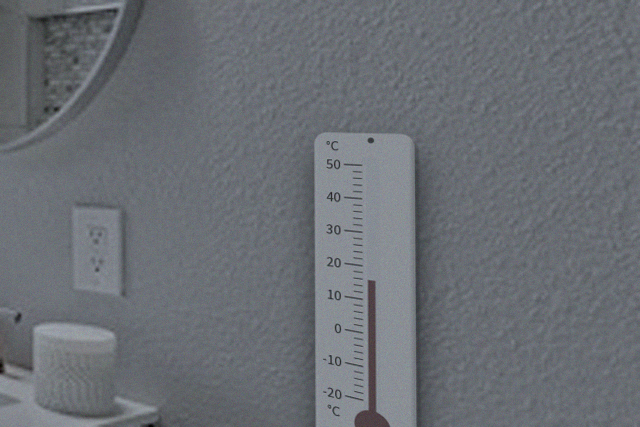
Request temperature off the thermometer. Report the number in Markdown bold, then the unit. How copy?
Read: **16** °C
